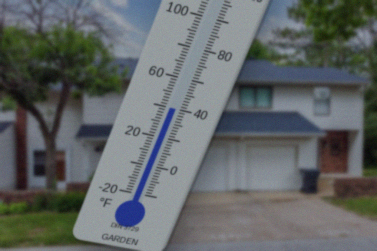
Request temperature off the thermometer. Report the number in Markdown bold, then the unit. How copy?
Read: **40** °F
